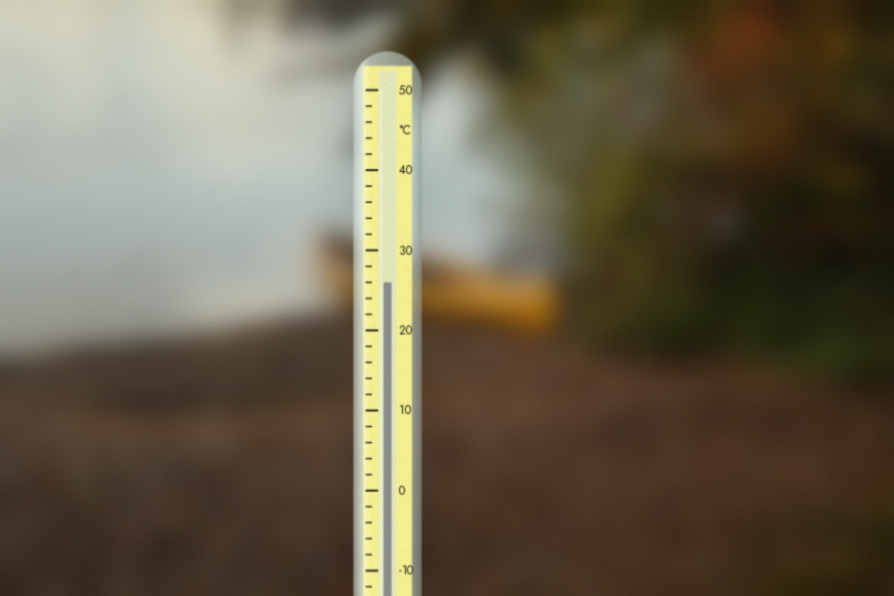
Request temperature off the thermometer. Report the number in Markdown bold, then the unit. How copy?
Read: **26** °C
